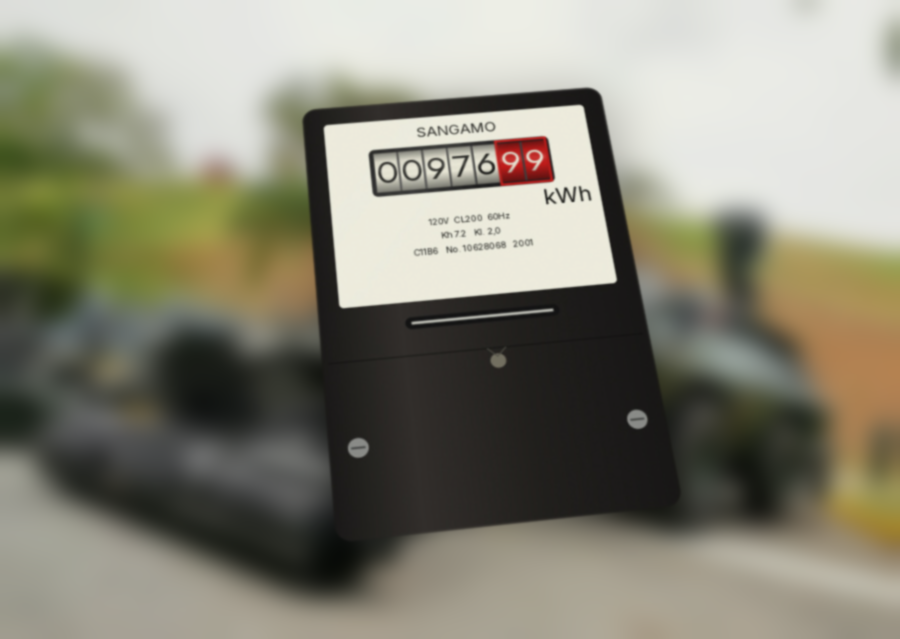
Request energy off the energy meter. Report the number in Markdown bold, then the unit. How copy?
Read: **976.99** kWh
